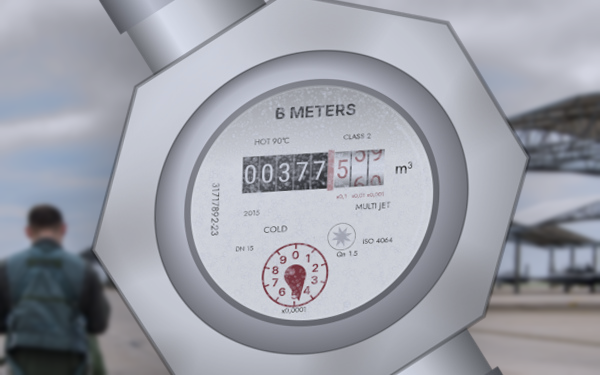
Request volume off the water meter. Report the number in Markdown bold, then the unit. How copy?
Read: **377.5594** m³
